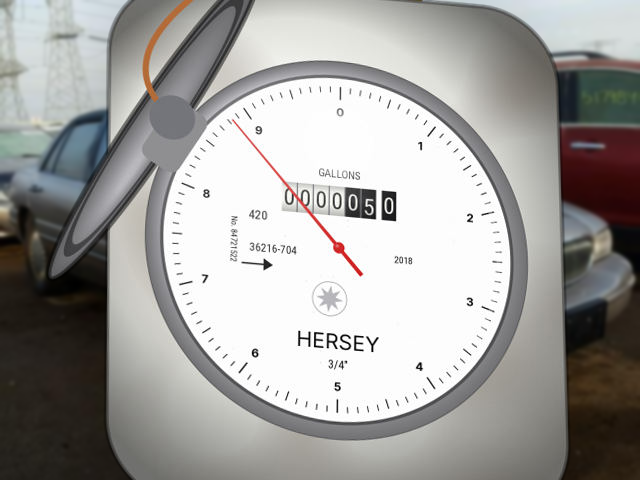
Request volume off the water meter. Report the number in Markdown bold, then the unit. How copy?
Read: **48.8** gal
